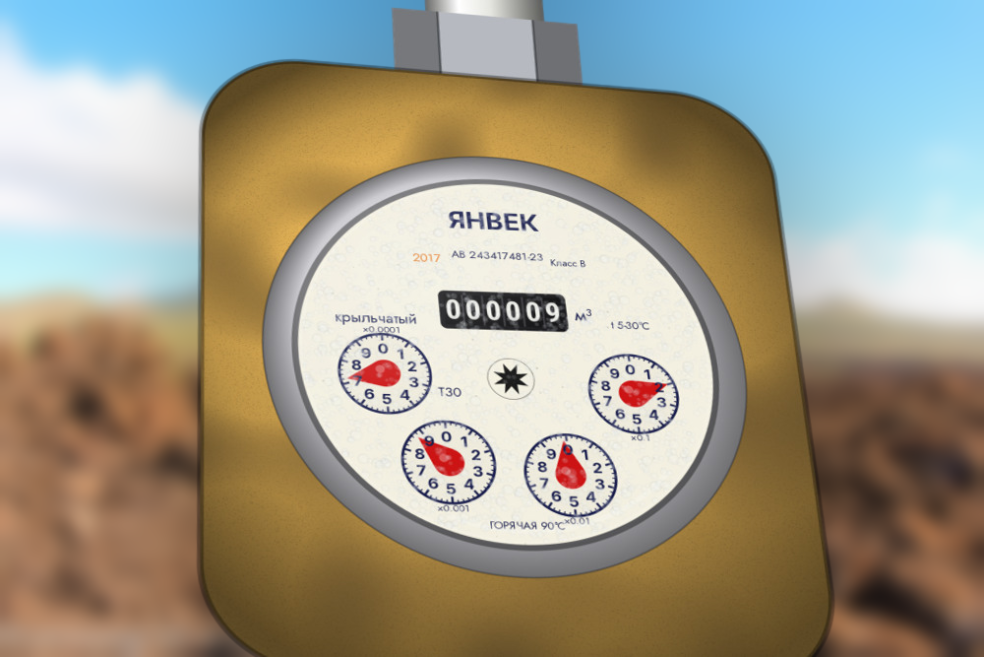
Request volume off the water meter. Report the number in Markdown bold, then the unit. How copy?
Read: **9.1987** m³
